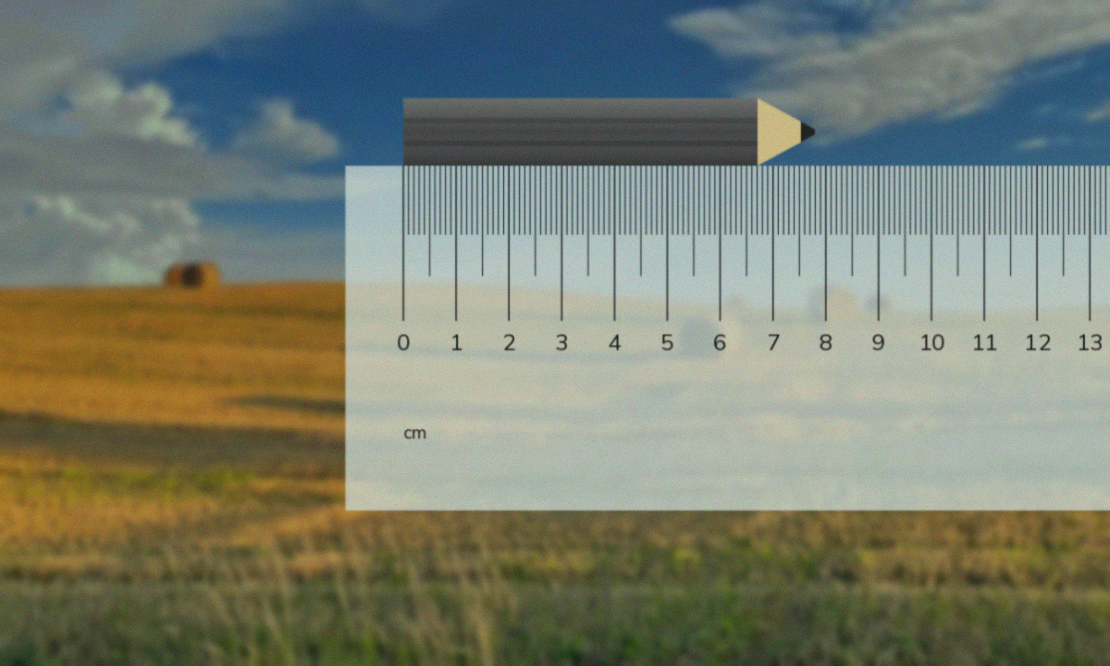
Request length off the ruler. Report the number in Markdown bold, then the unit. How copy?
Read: **7.8** cm
